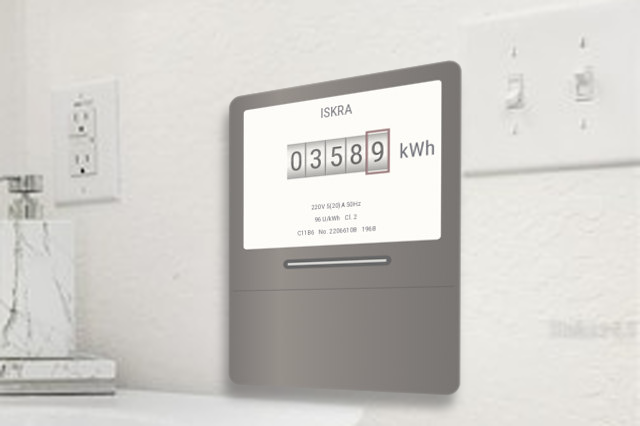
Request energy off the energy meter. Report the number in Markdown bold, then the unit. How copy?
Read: **358.9** kWh
